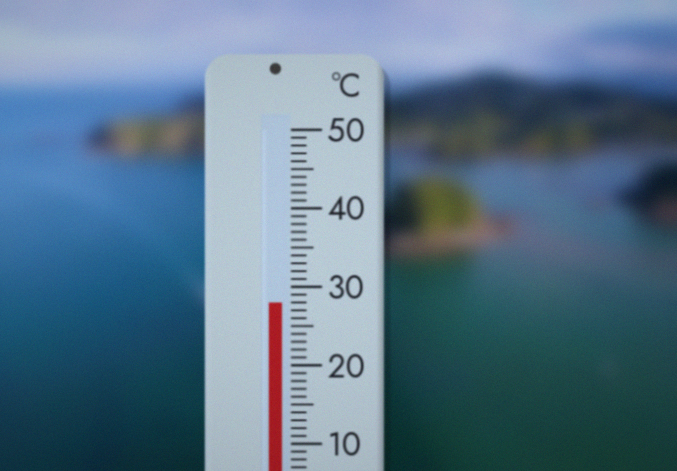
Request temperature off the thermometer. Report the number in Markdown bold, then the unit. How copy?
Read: **28** °C
